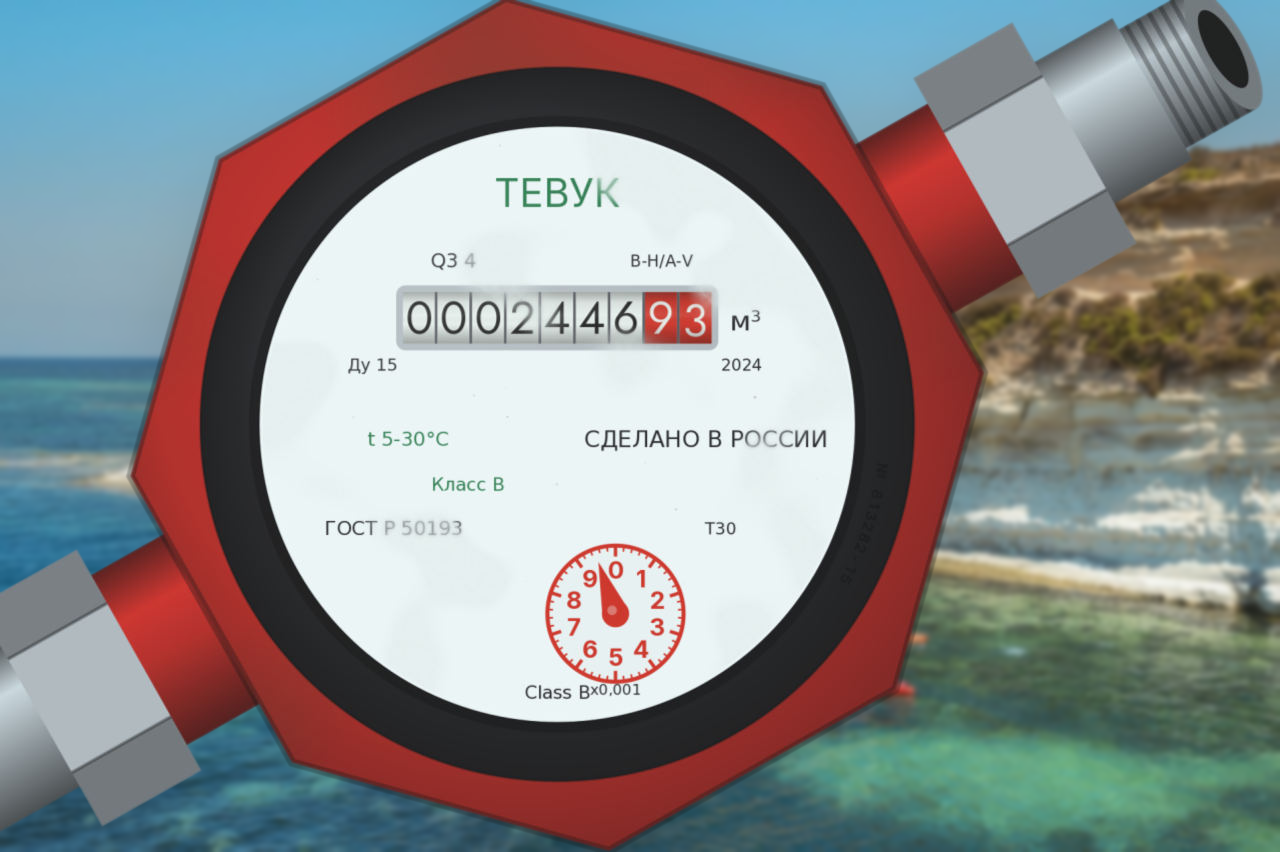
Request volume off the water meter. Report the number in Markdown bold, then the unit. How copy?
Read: **2446.929** m³
